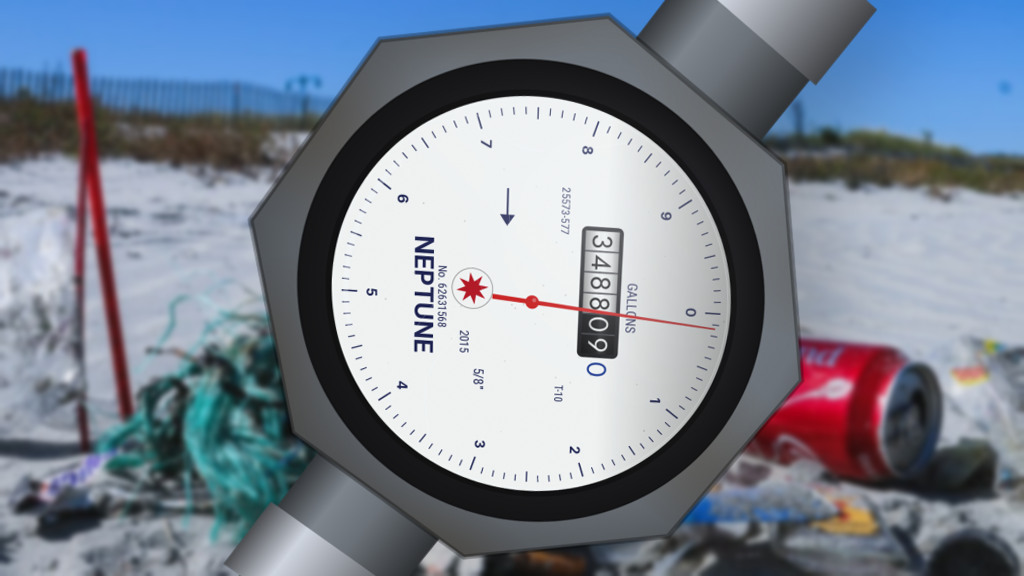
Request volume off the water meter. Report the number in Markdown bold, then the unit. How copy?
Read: **3488090.1** gal
